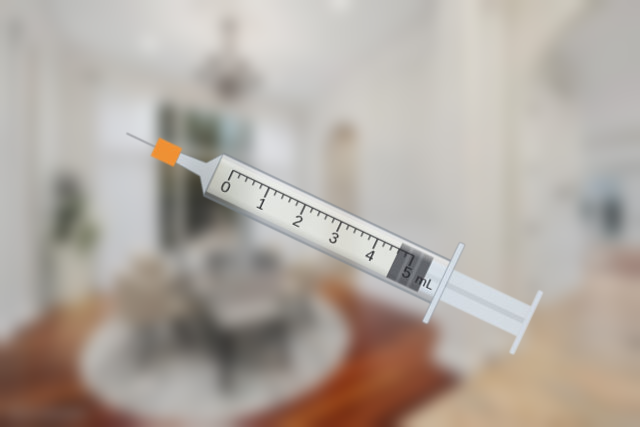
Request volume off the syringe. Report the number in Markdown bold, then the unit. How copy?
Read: **4.6** mL
